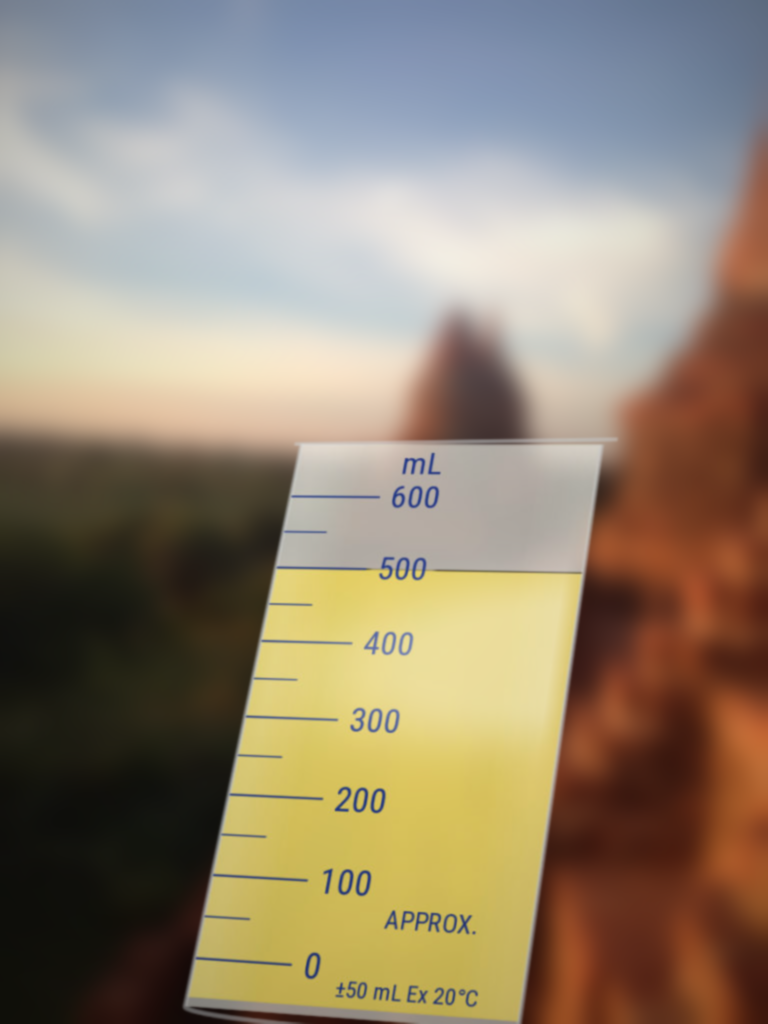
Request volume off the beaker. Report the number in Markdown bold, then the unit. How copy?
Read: **500** mL
